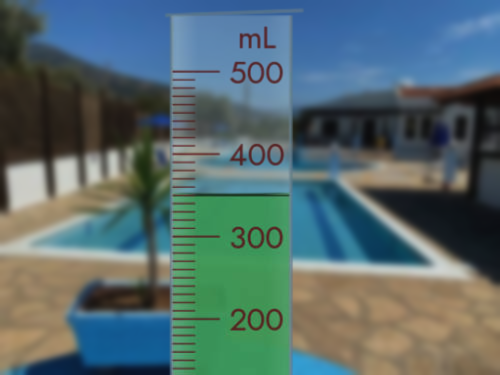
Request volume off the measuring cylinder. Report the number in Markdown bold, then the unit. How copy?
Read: **350** mL
